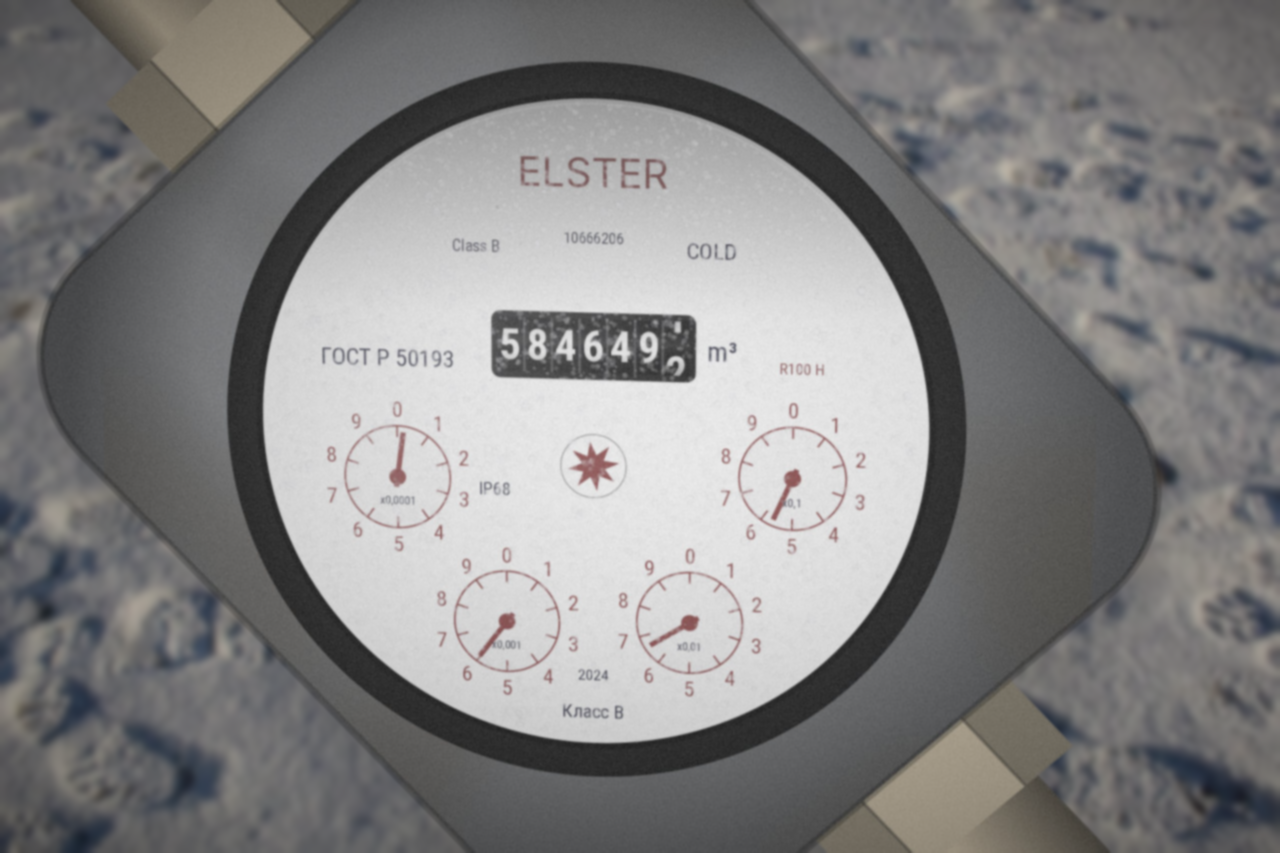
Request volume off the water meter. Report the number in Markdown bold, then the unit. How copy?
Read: **5846491.5660** m³
